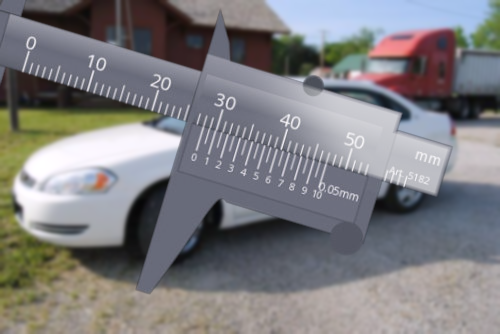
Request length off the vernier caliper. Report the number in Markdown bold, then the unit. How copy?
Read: **28.0** mm
